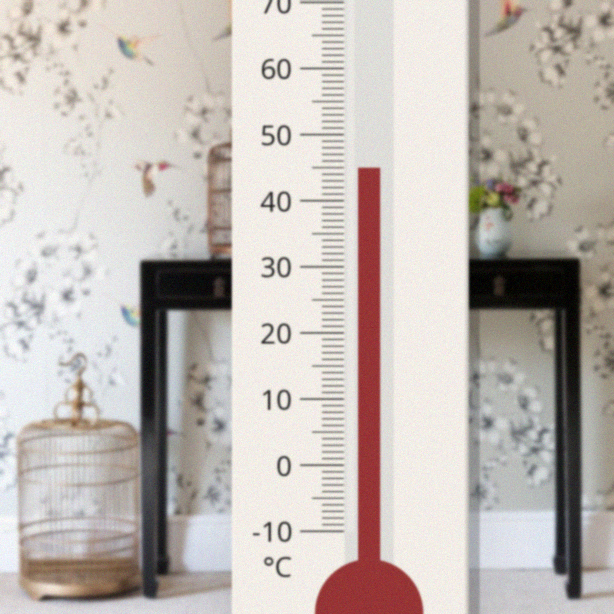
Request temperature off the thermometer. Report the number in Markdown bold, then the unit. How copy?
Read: **45** °C
